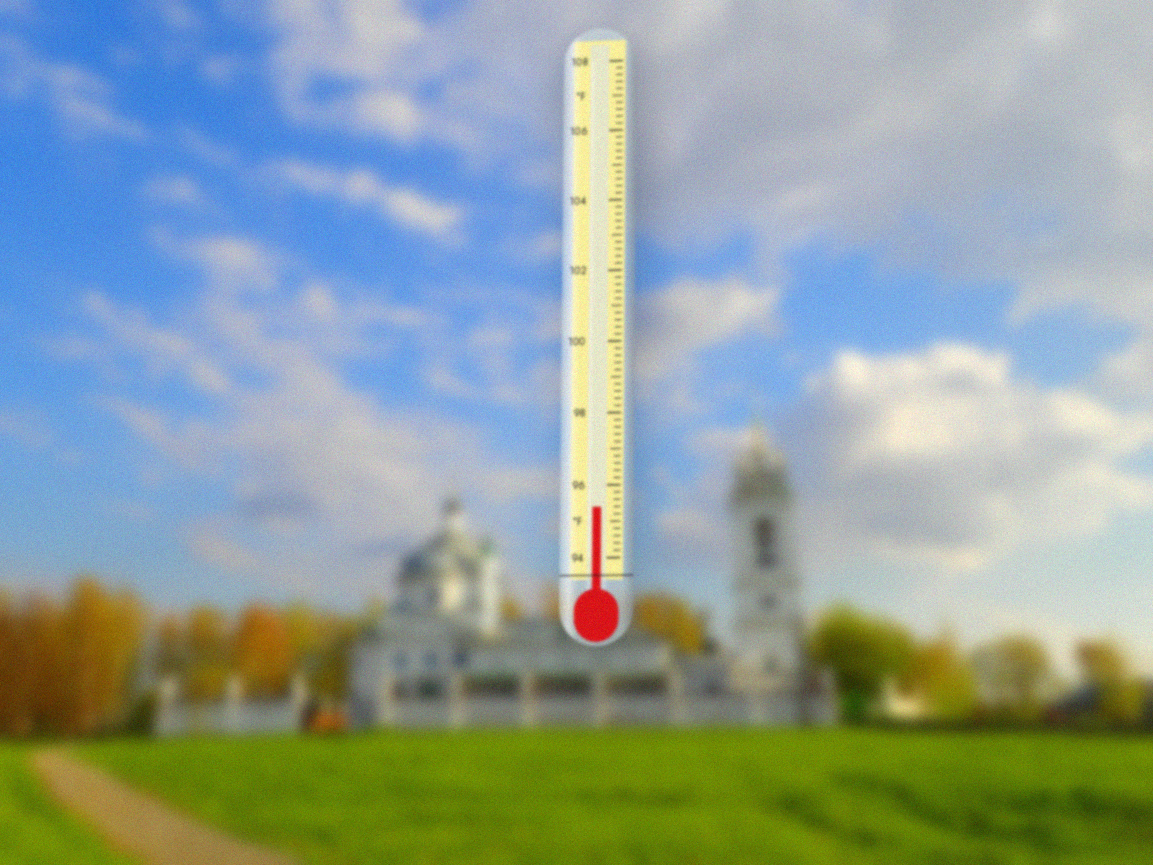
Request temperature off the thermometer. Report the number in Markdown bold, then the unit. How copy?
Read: **95.4** °F
